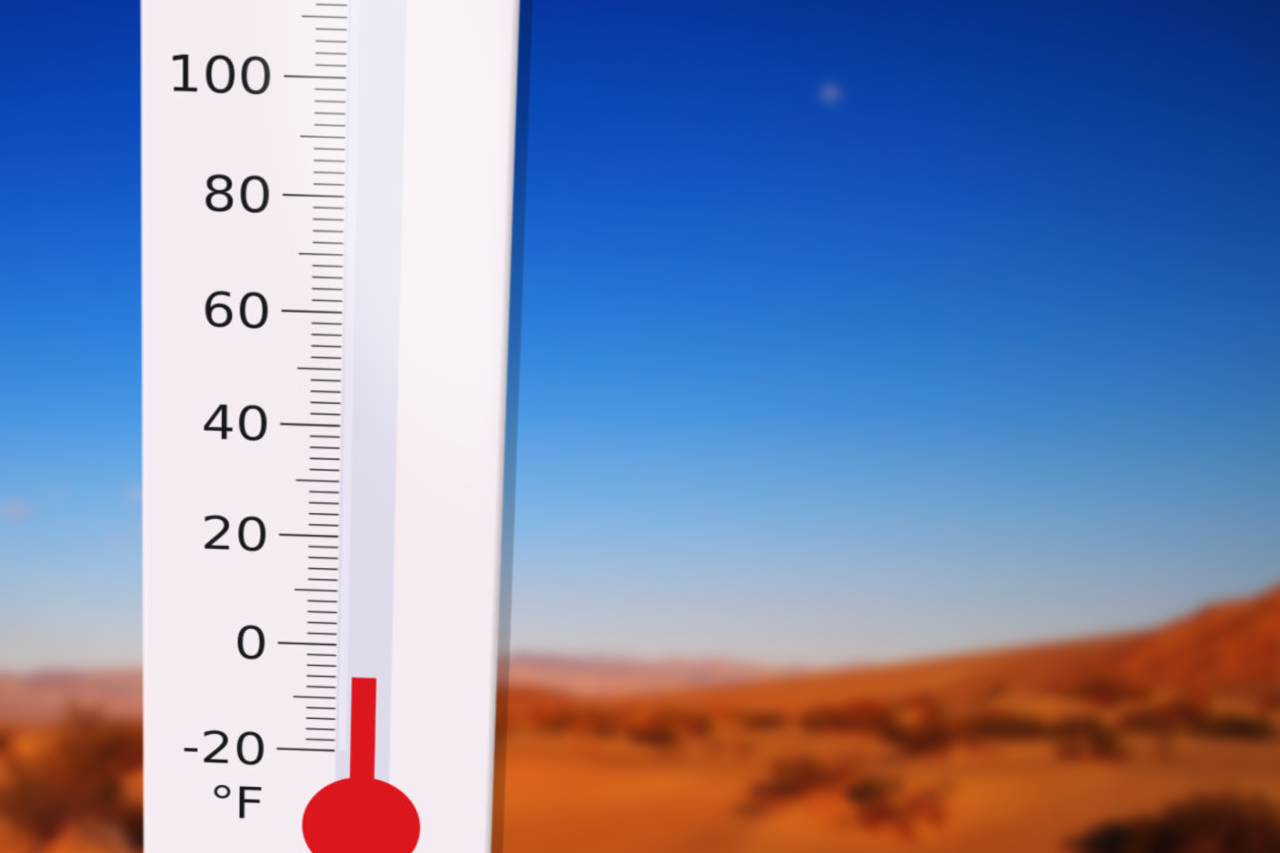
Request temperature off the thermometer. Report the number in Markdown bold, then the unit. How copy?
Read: **-6** °F
